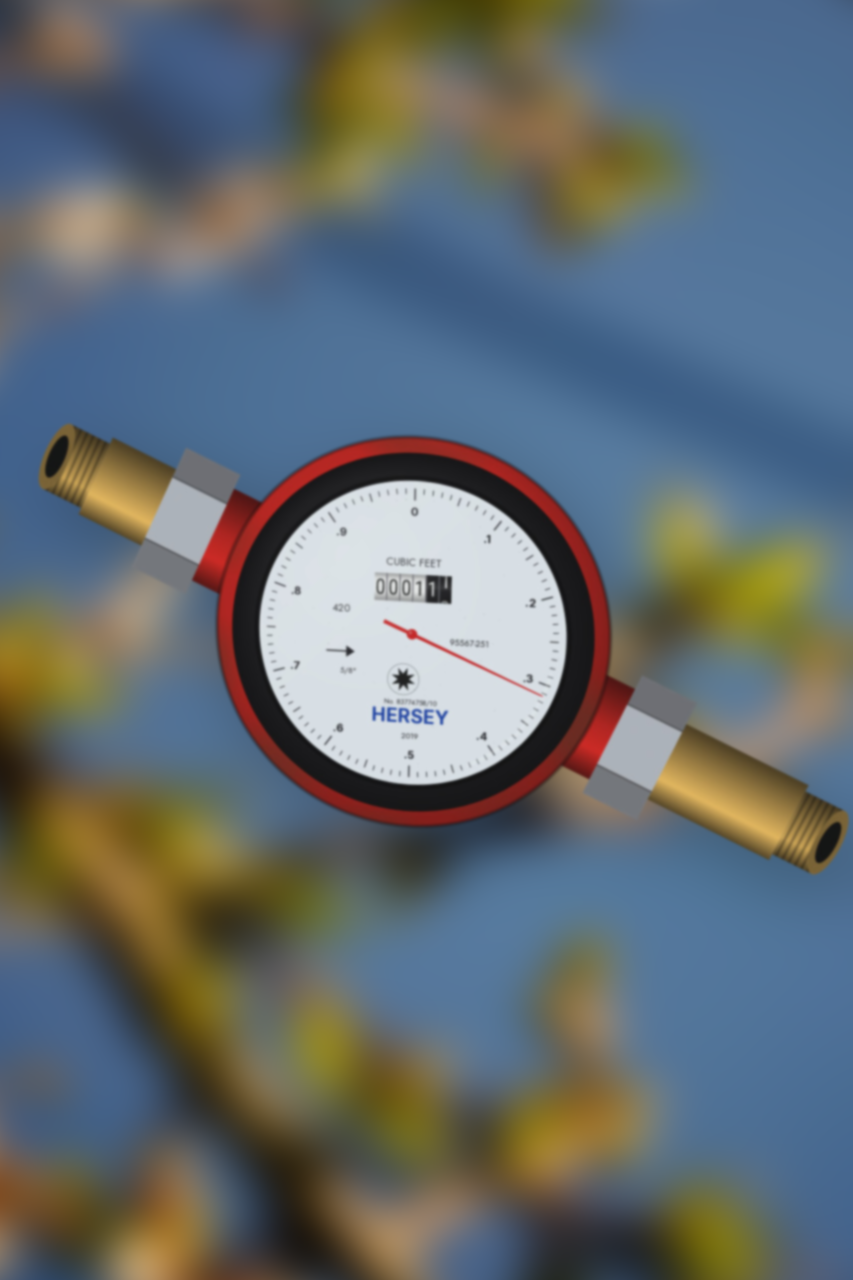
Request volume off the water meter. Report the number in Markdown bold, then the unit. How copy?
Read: **111.31** ft³
